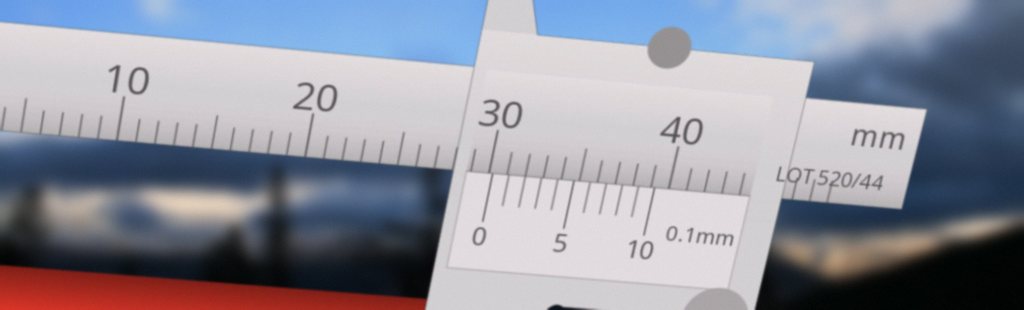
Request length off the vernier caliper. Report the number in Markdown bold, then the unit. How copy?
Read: **30.2** mm
